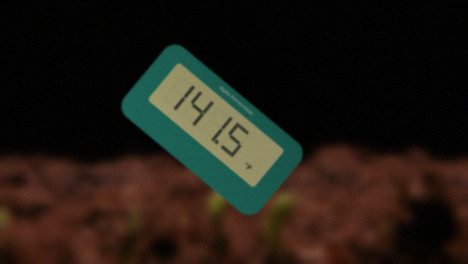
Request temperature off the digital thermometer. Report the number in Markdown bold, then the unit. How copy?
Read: **141.5** °F
